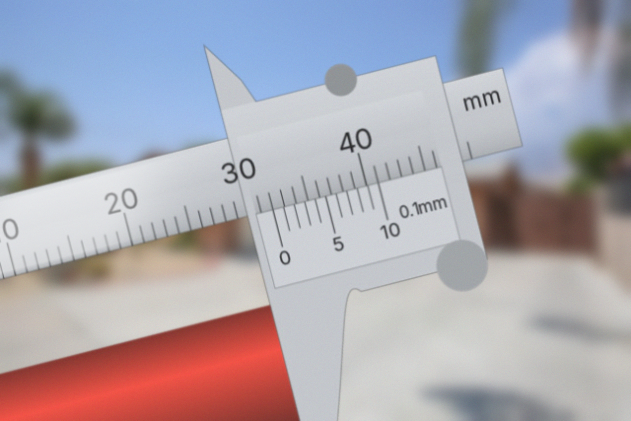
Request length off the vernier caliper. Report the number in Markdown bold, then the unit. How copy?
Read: **32.0** mm
